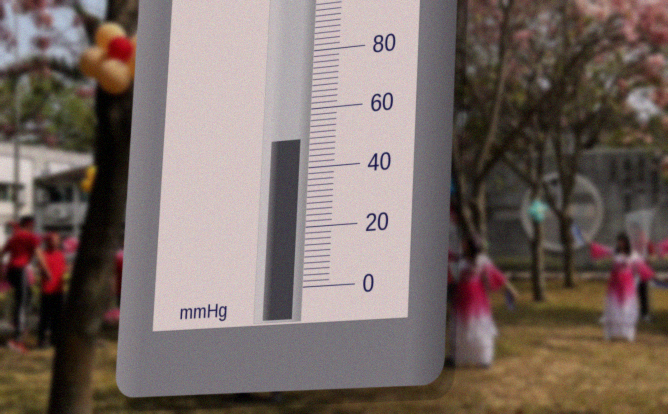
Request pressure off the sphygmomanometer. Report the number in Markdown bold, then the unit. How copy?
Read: **50** mmHg
